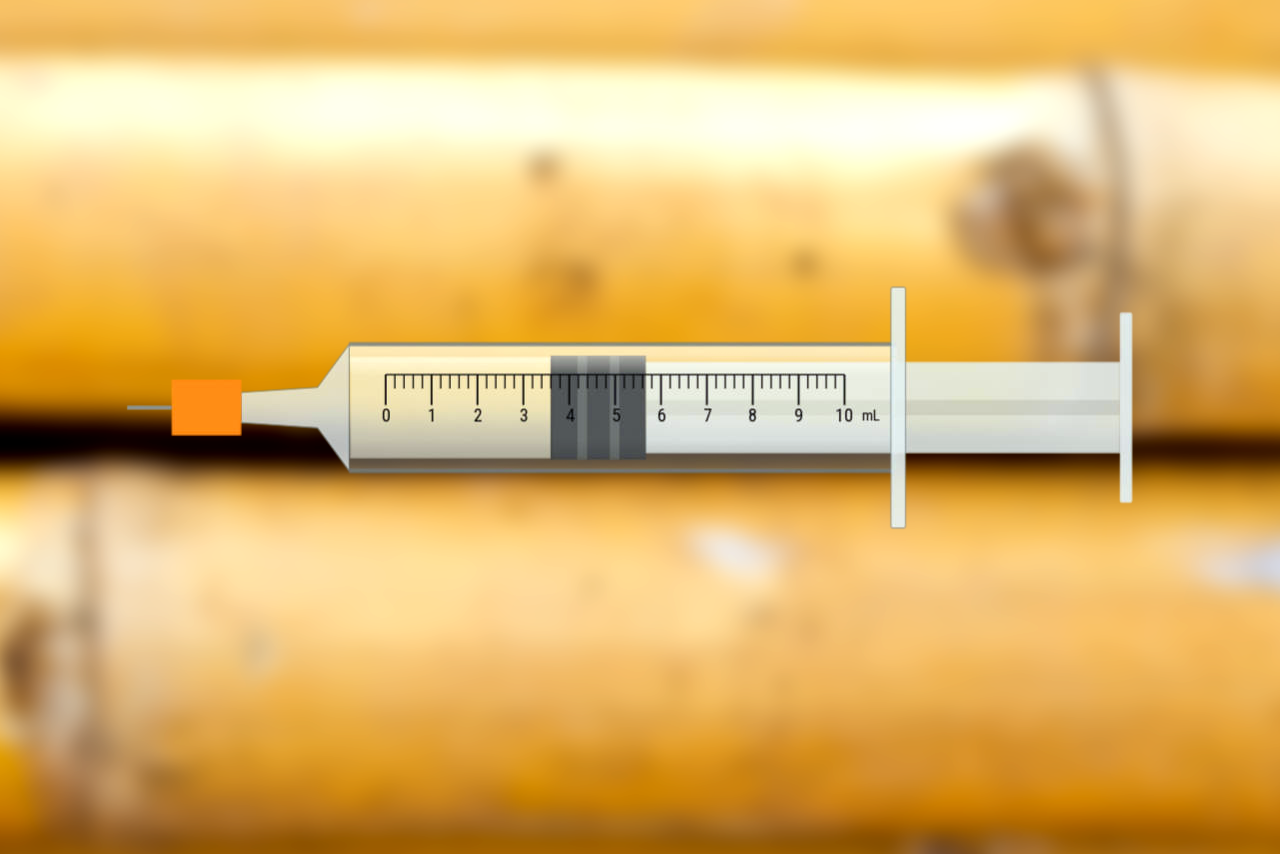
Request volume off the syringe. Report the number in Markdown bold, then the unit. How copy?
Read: **3.6** mL
